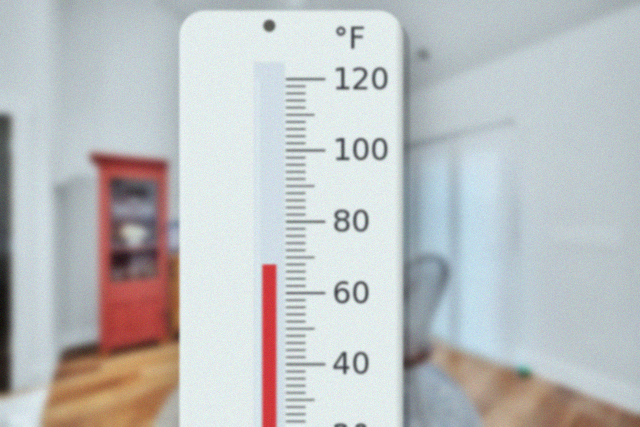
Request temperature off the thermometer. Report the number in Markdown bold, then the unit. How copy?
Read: **68** °F
